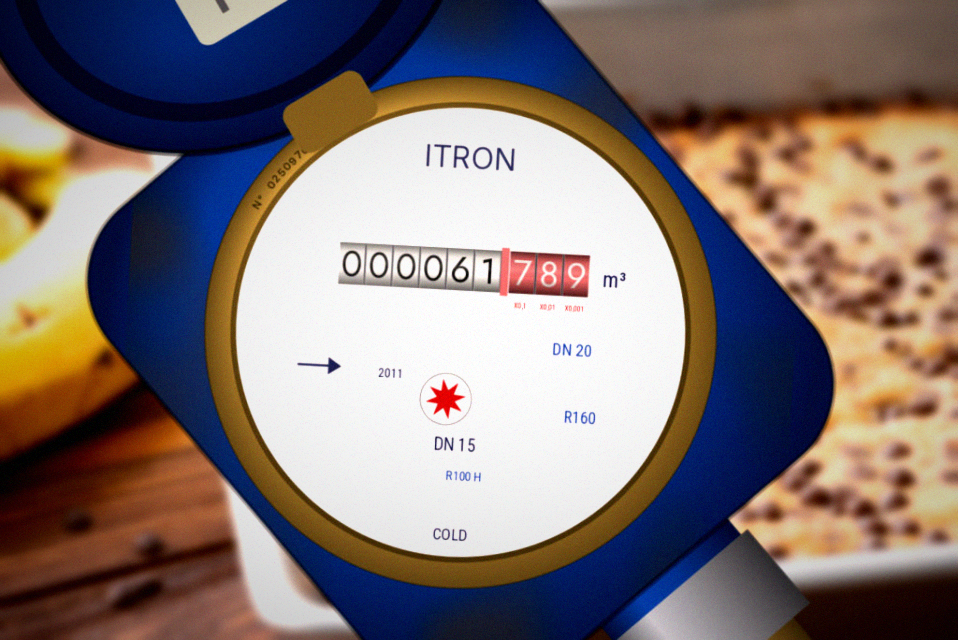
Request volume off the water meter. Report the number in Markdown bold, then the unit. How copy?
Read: **61.789** m³
